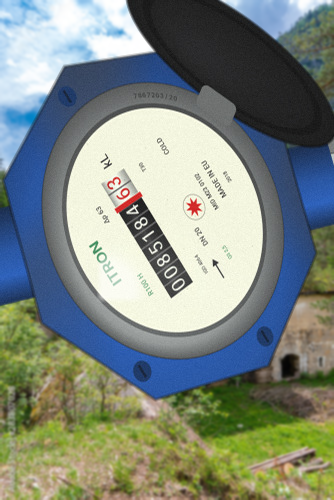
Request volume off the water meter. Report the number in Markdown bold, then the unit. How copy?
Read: **85184.63** kL
